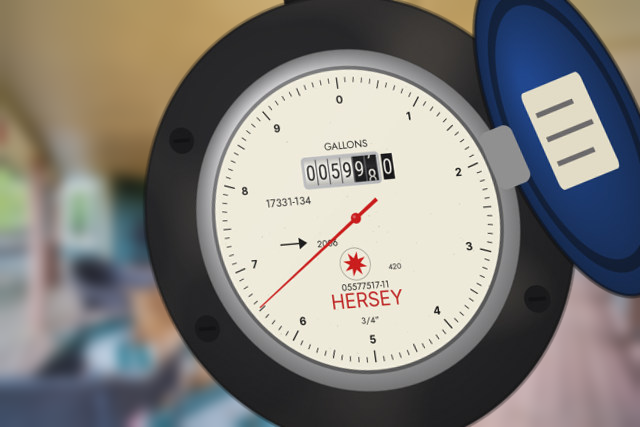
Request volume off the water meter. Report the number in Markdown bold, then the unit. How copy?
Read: **59976.5** gal
